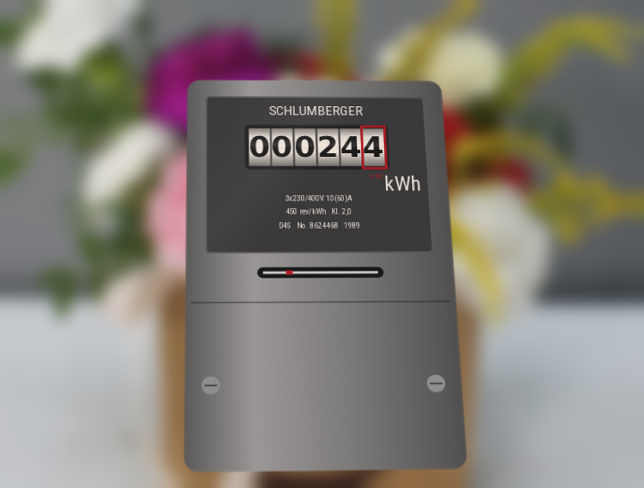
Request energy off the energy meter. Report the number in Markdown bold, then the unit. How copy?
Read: **24.4** kWh
